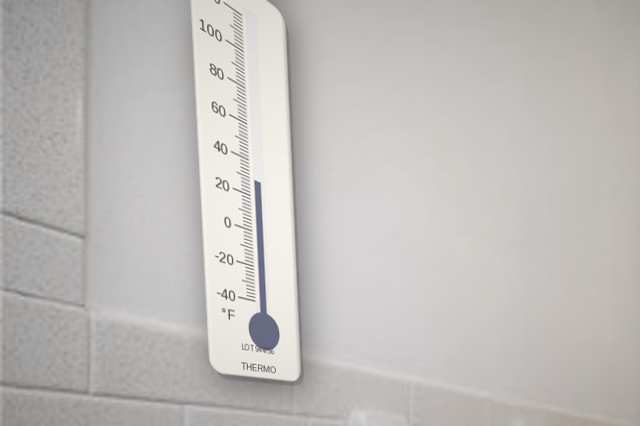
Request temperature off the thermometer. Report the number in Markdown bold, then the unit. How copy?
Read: **30** °F
